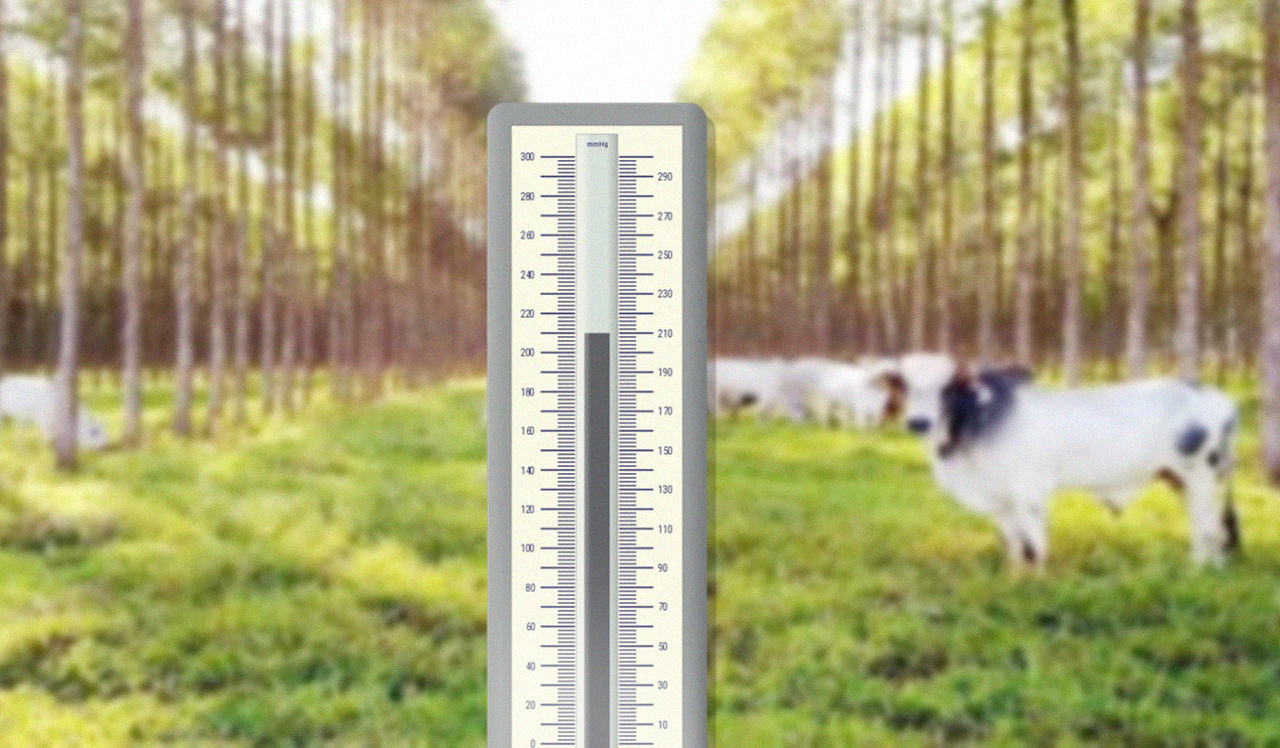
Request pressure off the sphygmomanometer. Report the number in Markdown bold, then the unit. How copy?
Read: **210** mmHg
